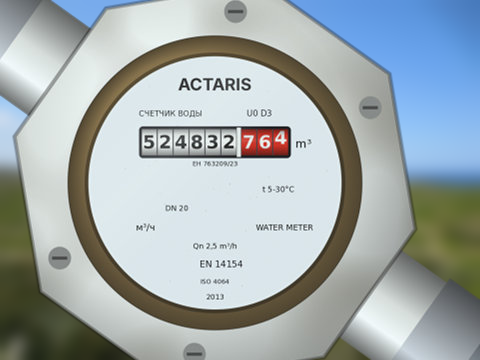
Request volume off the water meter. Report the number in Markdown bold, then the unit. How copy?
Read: **524832.764** m³
